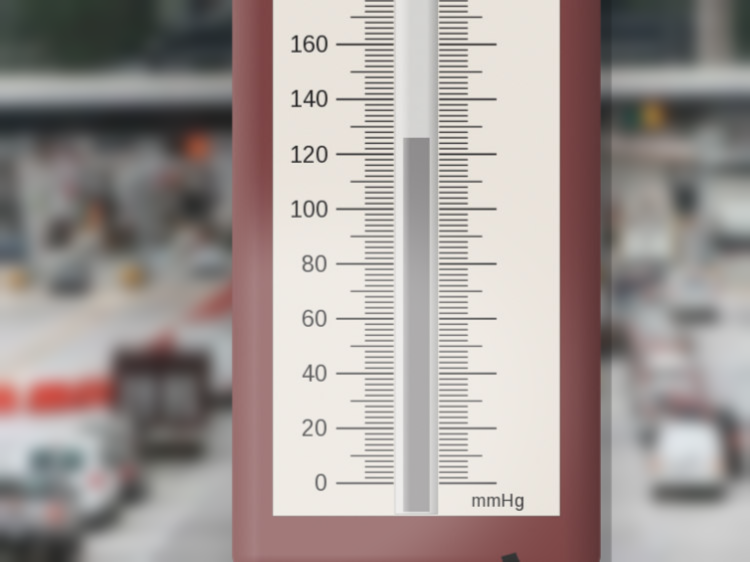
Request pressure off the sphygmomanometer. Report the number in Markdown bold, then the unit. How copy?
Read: **126** mmHg
